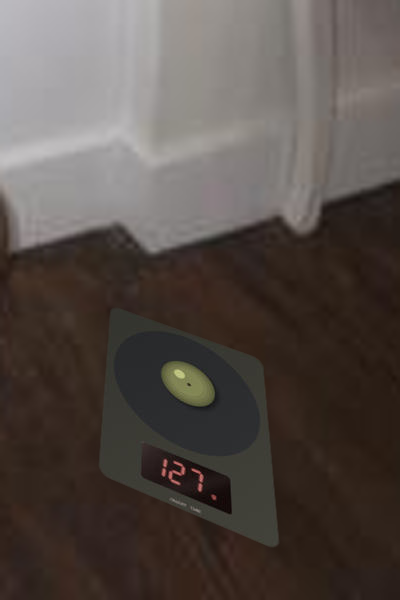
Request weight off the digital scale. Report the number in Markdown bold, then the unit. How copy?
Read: **127** g
